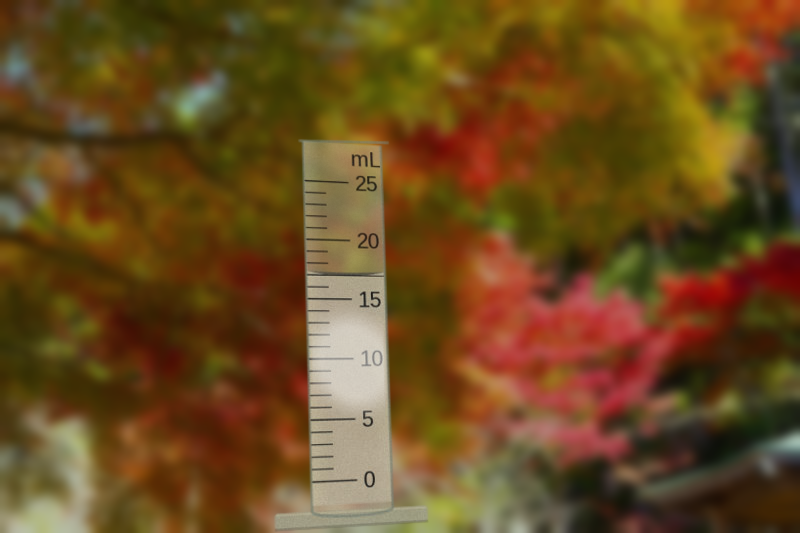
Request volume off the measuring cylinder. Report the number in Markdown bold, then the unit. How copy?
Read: **17** mL
